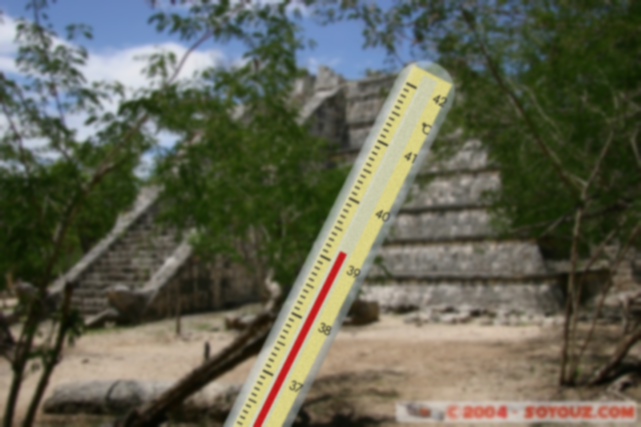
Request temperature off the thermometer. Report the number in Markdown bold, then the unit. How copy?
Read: **39.2** °C
